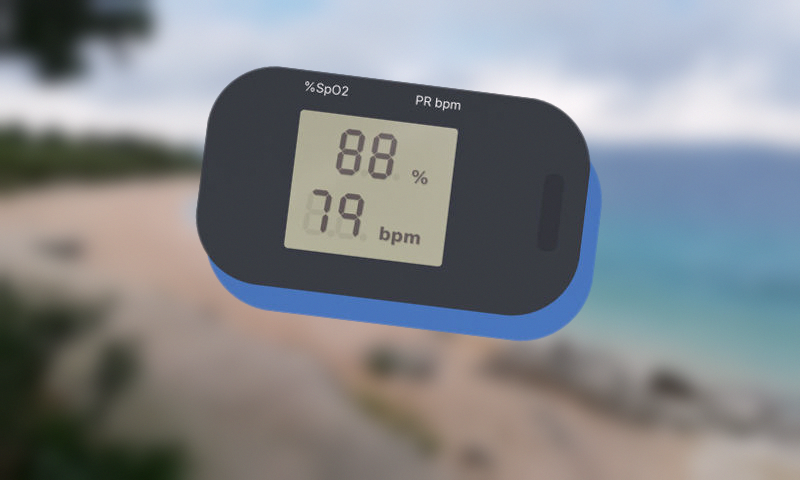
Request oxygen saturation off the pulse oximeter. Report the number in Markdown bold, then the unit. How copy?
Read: **88** %
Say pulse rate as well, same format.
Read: **79** bpm
